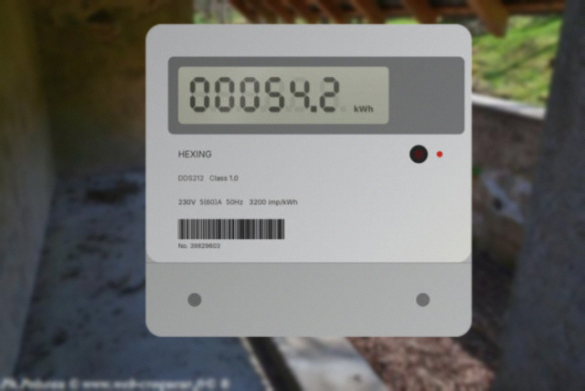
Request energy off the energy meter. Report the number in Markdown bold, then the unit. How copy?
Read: **54.2** kWh
